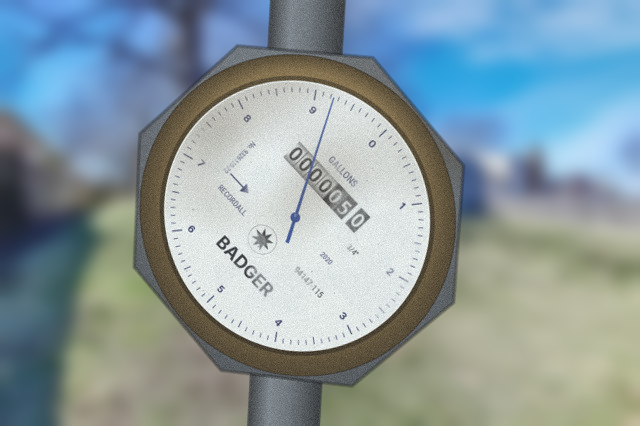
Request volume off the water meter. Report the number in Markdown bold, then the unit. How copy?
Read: **49.2** gal
